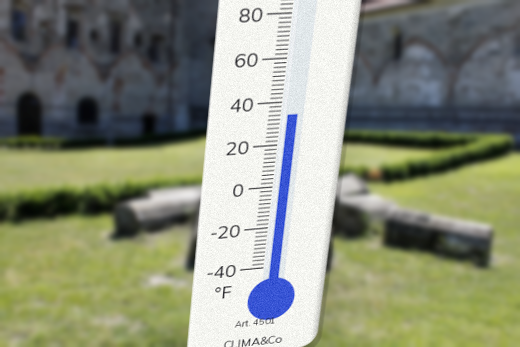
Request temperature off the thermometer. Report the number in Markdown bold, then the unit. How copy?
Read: **34** °F
